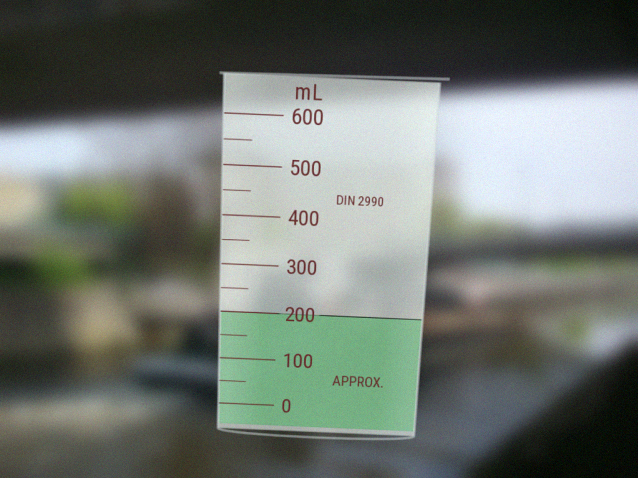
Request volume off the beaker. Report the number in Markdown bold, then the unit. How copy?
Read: **200** mL
